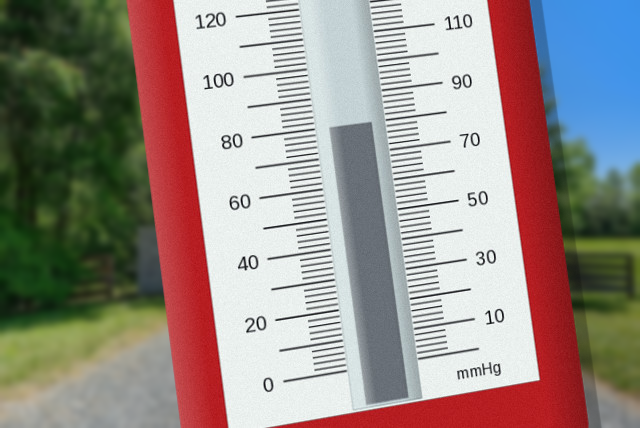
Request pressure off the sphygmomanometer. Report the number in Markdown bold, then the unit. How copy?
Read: **80** mmHg
